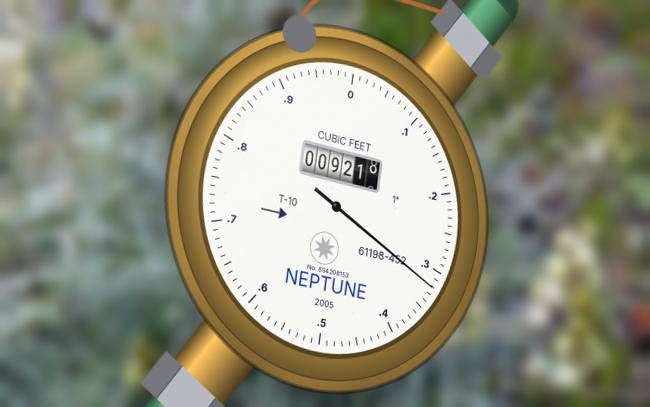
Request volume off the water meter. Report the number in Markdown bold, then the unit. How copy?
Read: **9218.32** ft³
